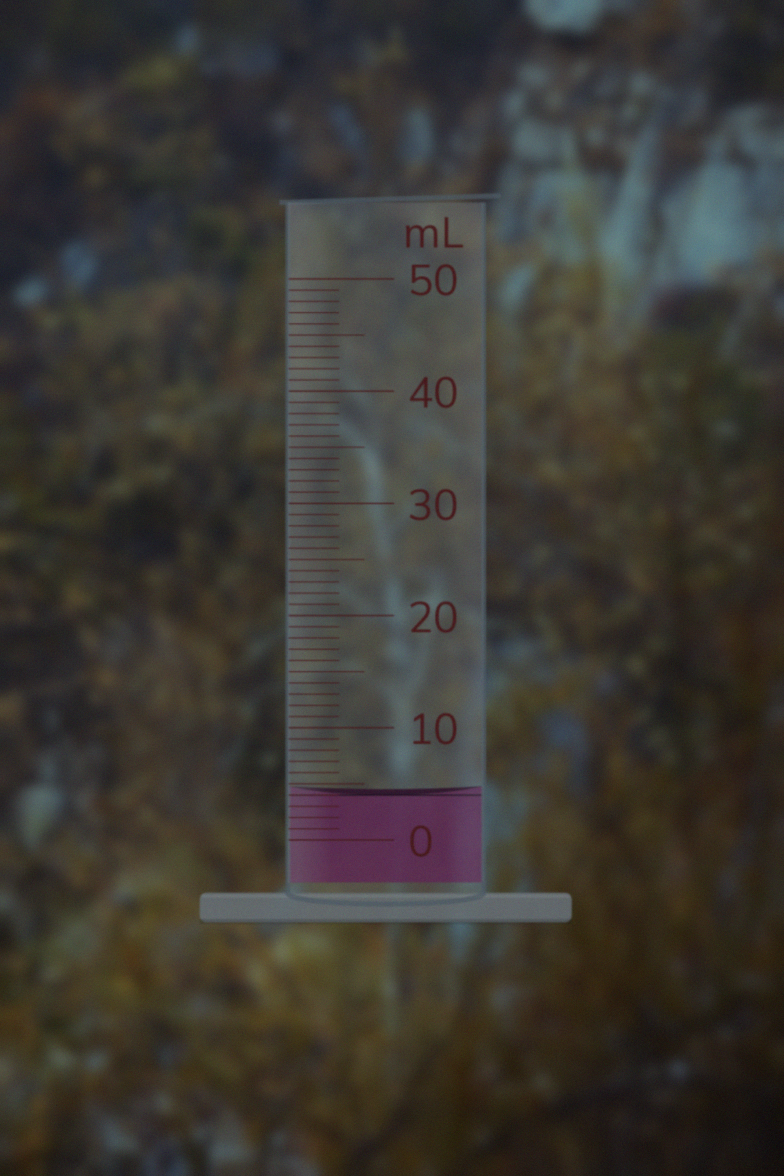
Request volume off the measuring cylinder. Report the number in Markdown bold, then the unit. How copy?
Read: **4** mL
